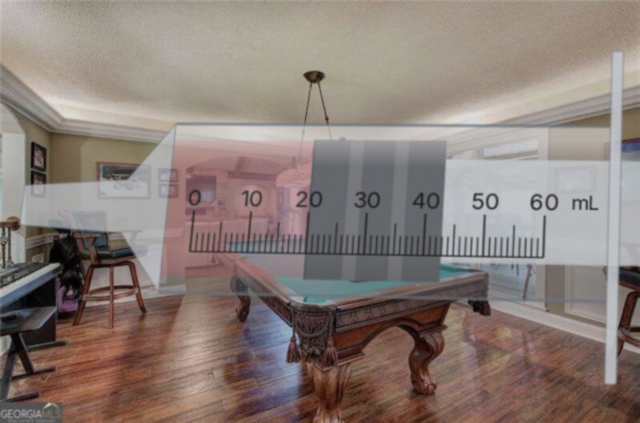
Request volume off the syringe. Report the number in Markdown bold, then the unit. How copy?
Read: **20** mL
